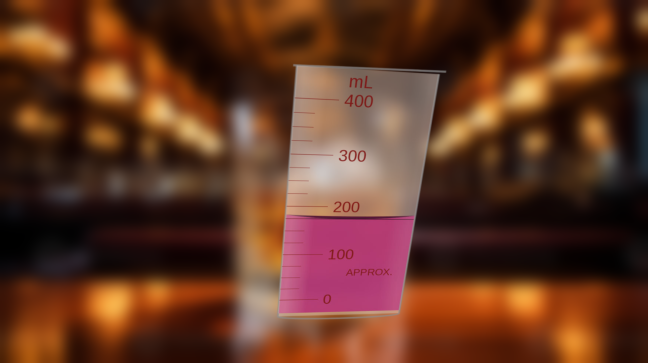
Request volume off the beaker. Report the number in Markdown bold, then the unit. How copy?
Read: **175** mL
